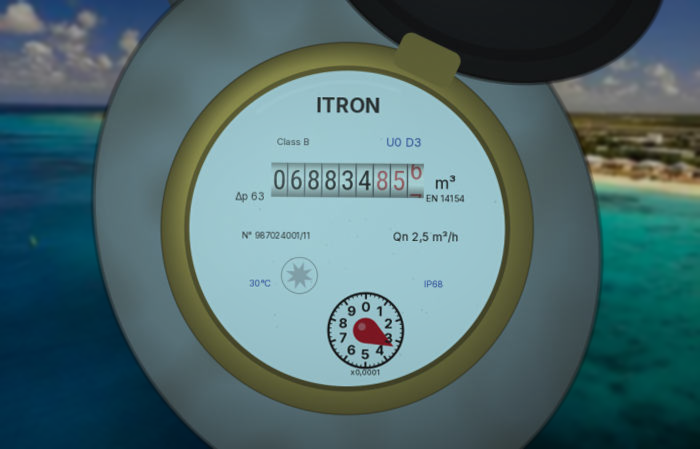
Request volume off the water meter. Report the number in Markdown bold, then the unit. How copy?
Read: **68834.8563** m³
